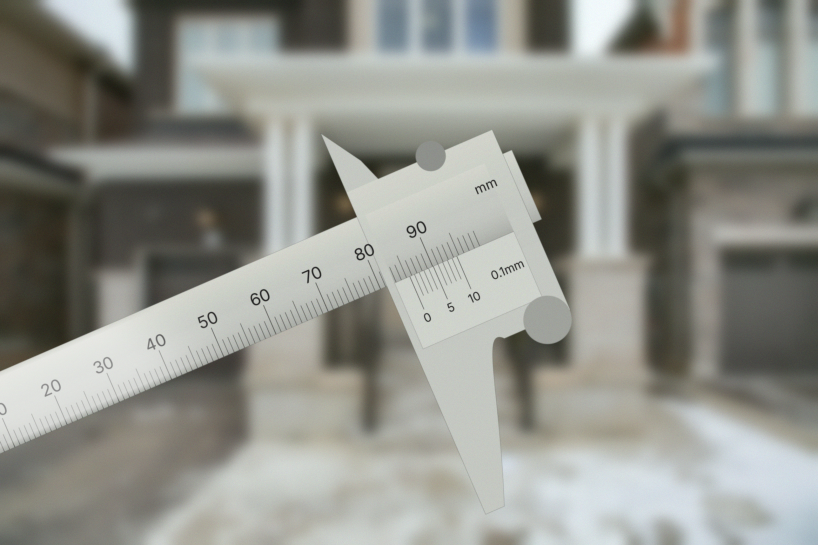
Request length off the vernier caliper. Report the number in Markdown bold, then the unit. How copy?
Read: **85.6** mm
